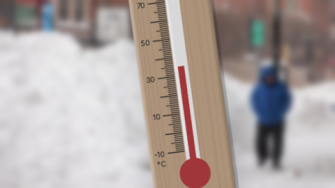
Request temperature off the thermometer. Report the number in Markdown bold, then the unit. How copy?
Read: **35** °C
